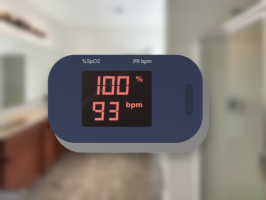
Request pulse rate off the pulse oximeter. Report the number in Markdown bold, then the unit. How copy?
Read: **93** bpm
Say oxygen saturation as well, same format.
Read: **100** %
